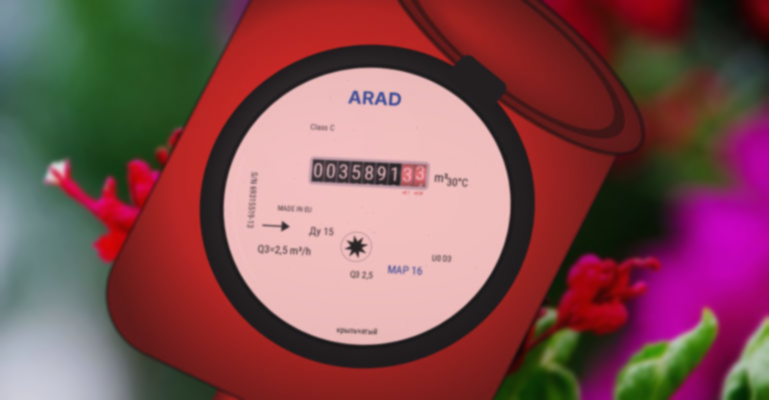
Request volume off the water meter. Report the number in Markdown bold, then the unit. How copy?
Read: **35891.33** m³
